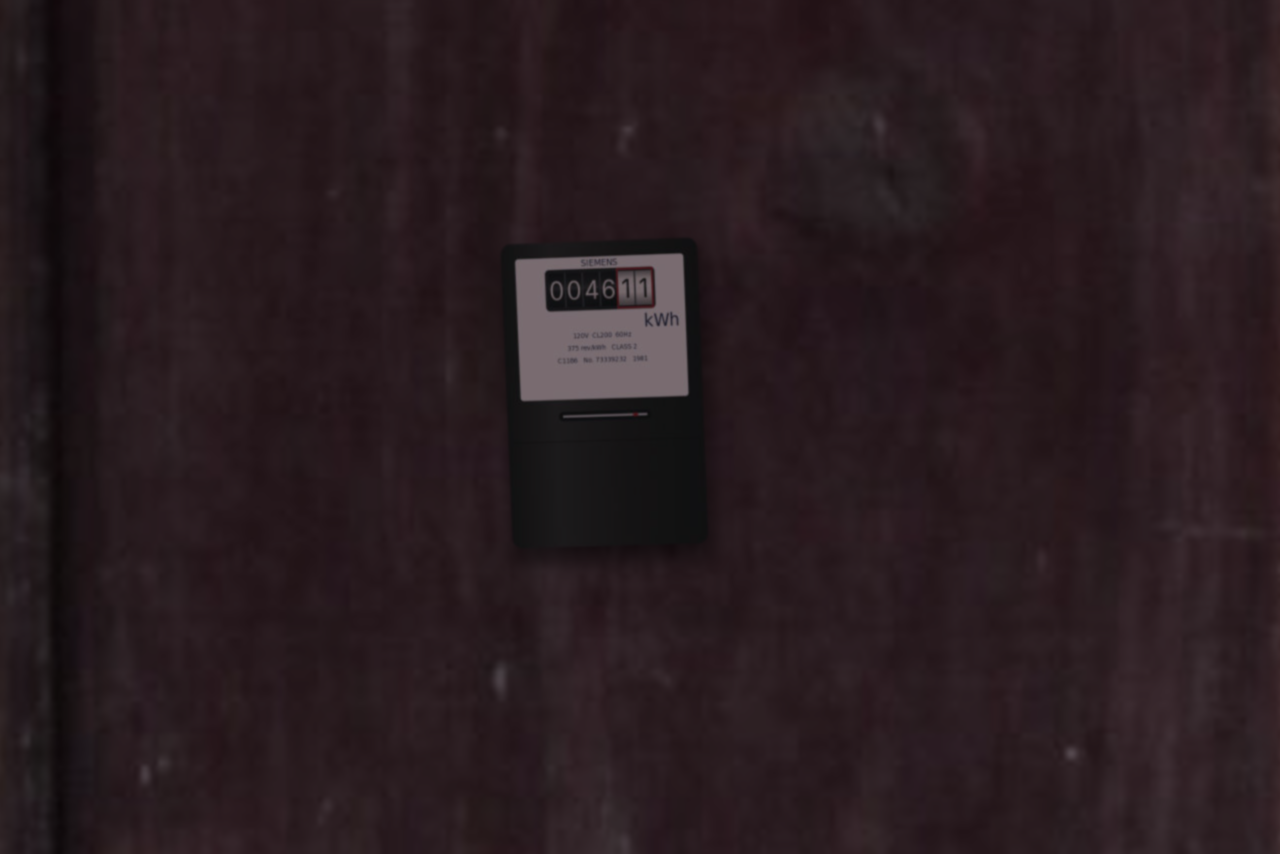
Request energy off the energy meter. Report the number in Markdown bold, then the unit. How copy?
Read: **46.11** kWh
